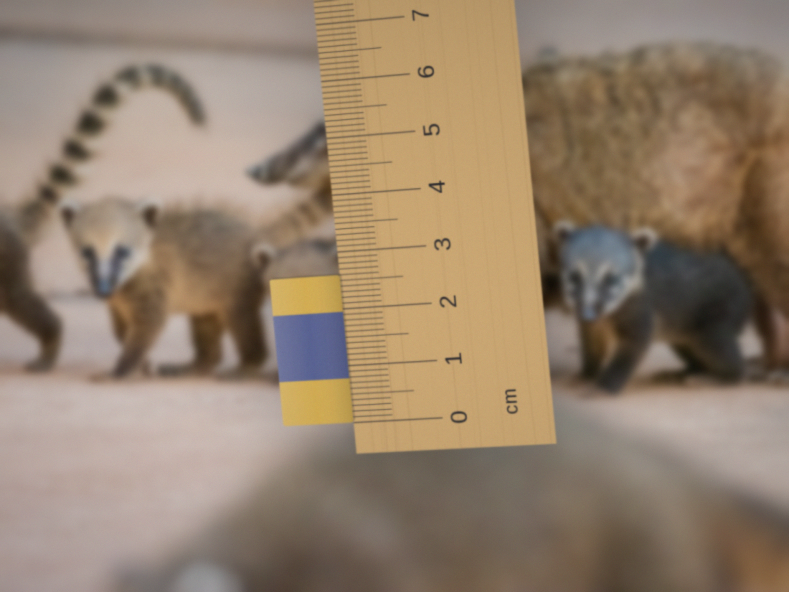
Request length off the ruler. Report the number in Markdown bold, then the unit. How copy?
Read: **2.6** cm
